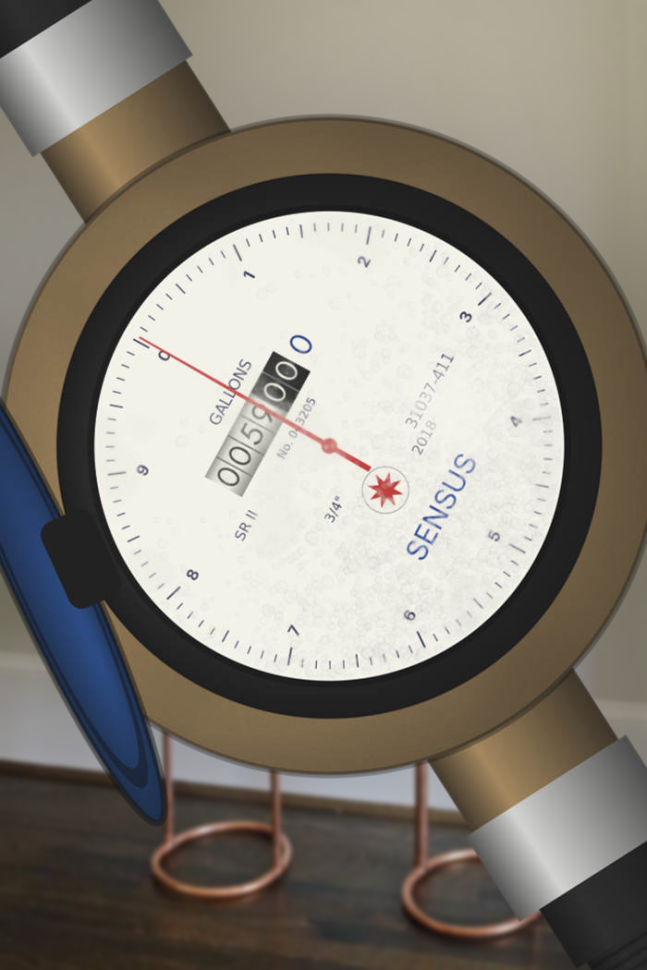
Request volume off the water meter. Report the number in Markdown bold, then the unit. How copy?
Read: **59000.0** gal
